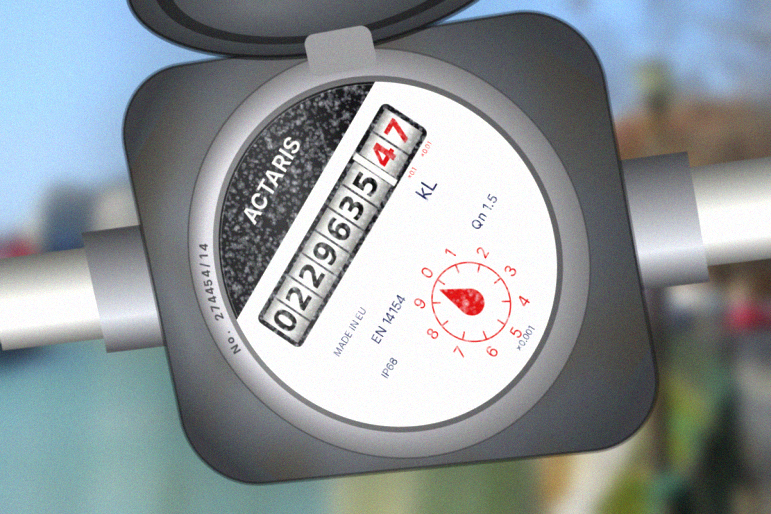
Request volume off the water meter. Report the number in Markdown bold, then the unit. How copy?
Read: **229635.469** kL
